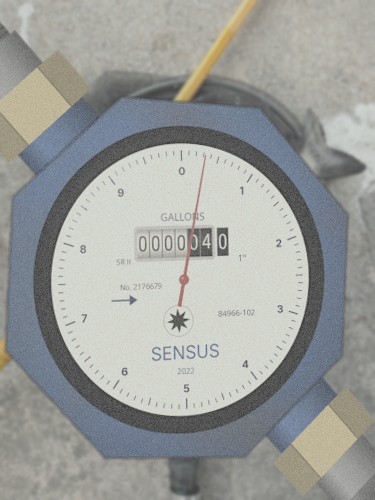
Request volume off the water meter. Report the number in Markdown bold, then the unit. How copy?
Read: **40.3** gal
